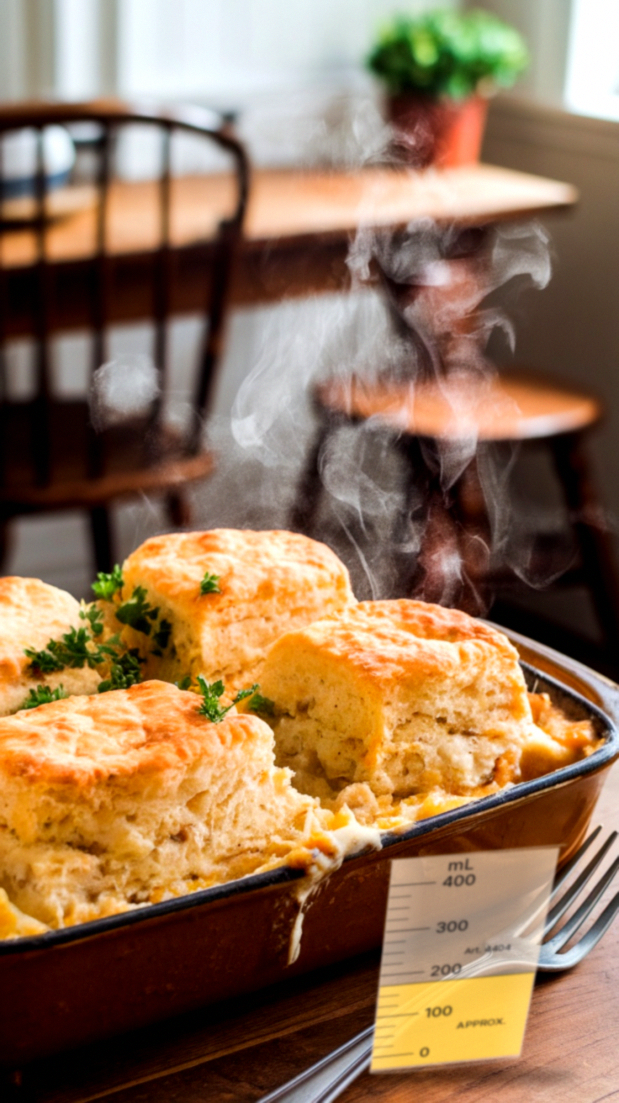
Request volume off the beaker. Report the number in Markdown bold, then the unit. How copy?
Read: **175** mL
